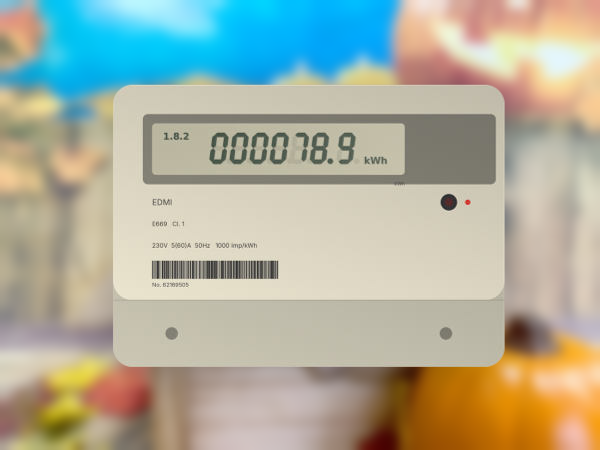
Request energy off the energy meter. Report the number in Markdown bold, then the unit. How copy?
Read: **78.9** kWh
